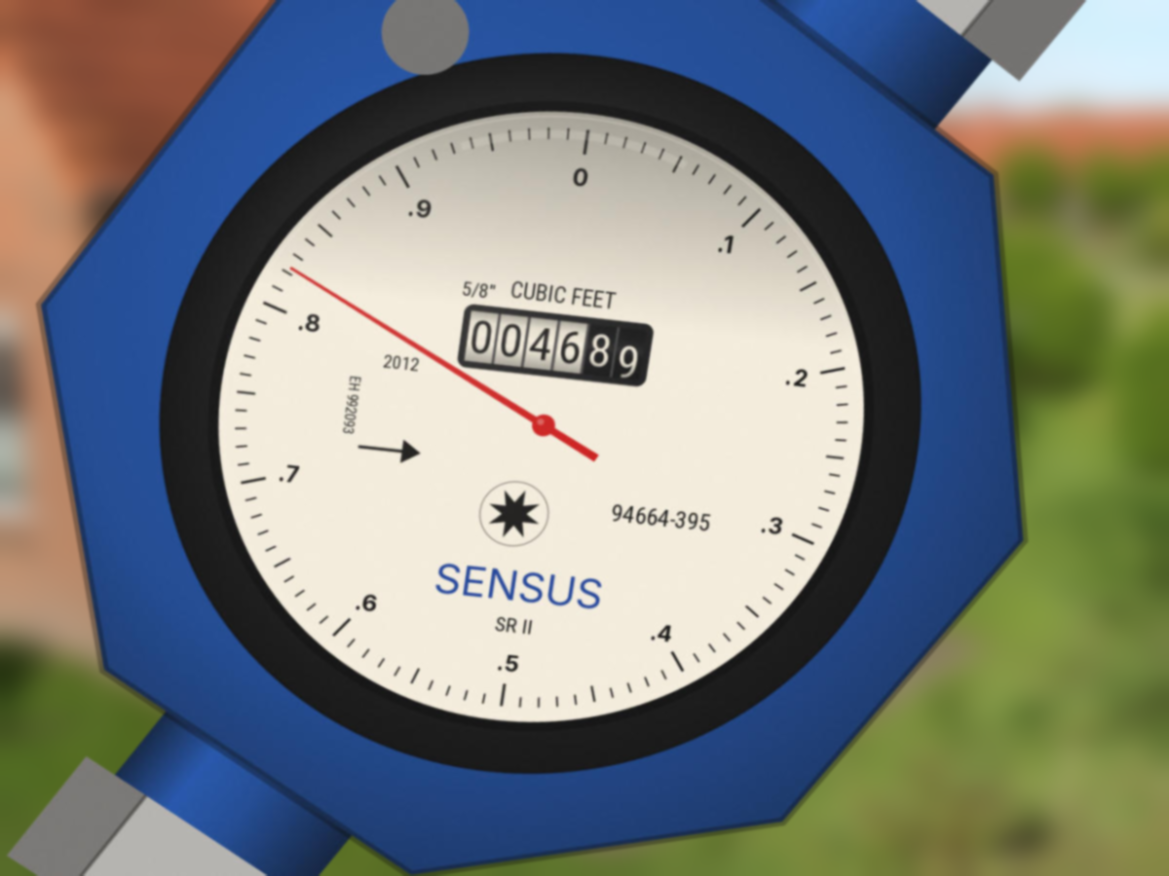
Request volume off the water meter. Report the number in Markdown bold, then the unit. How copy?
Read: **4688.82** ft³
